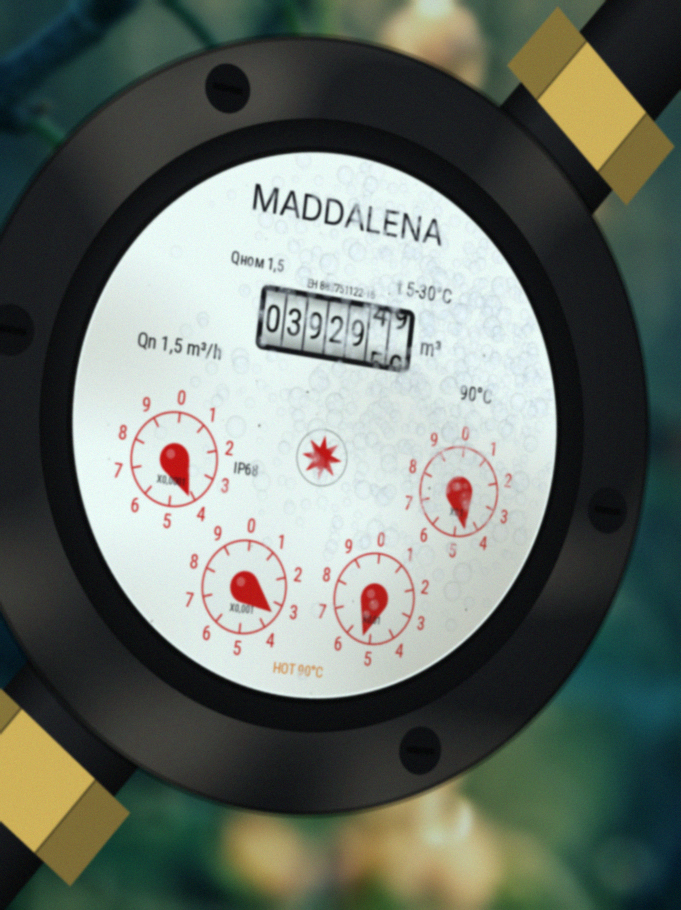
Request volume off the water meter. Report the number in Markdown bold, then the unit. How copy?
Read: **392949.4534** m³
